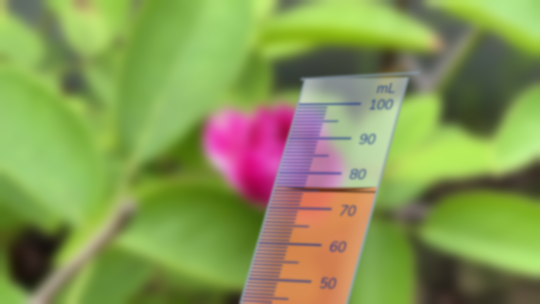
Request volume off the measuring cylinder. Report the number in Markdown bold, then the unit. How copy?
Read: **75** mL
